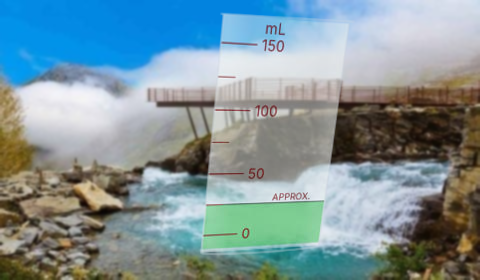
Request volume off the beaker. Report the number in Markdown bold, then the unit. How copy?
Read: **25** mL
